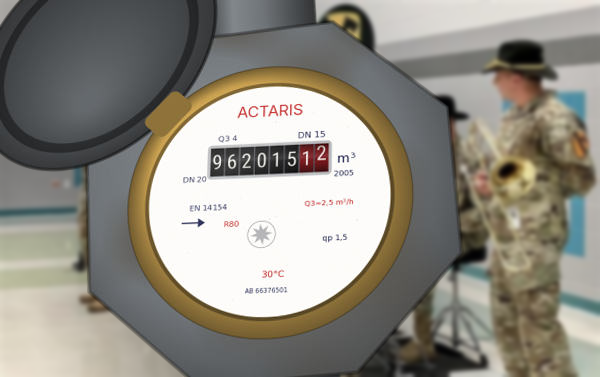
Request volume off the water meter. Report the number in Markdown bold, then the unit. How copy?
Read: **962015.12** m³
